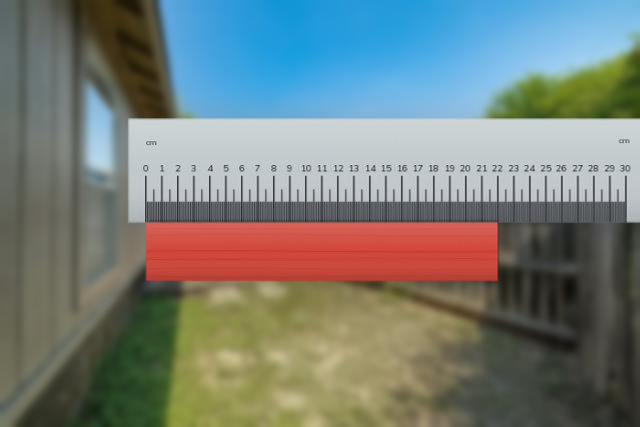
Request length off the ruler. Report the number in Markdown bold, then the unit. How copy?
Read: **22** cm
